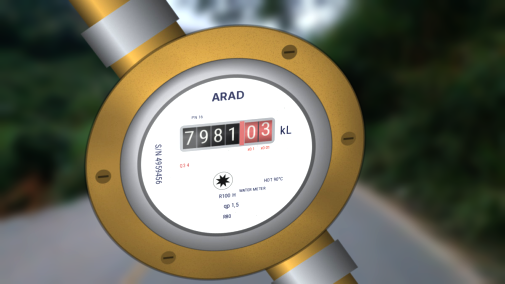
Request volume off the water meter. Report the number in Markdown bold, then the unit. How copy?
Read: **7981.03** kL
